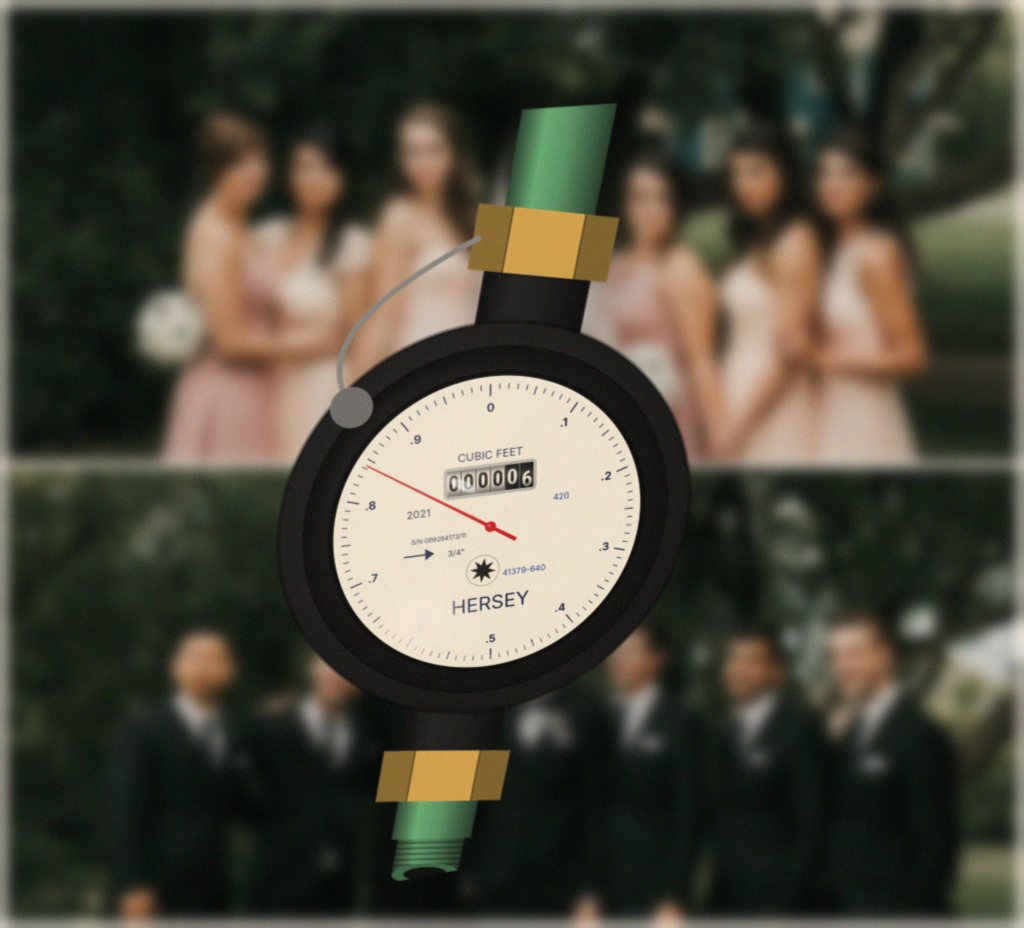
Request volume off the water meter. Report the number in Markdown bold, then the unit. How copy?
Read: **5.84** ft³
